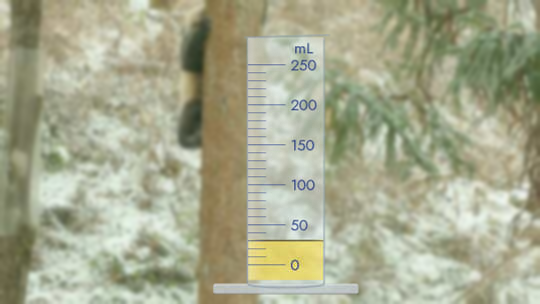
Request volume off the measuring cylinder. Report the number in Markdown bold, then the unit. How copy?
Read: **30** mL
